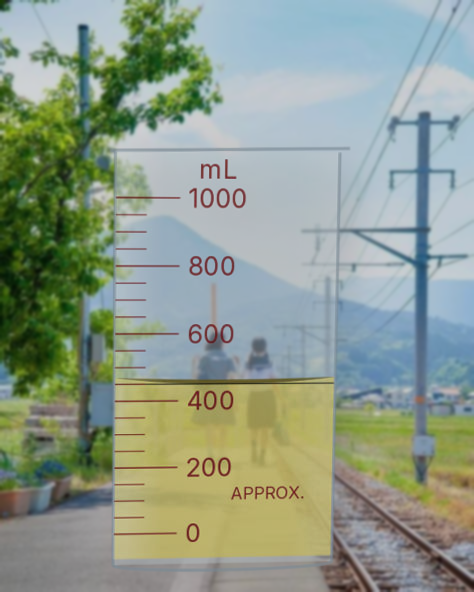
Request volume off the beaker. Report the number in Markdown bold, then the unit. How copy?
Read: **450** mL
